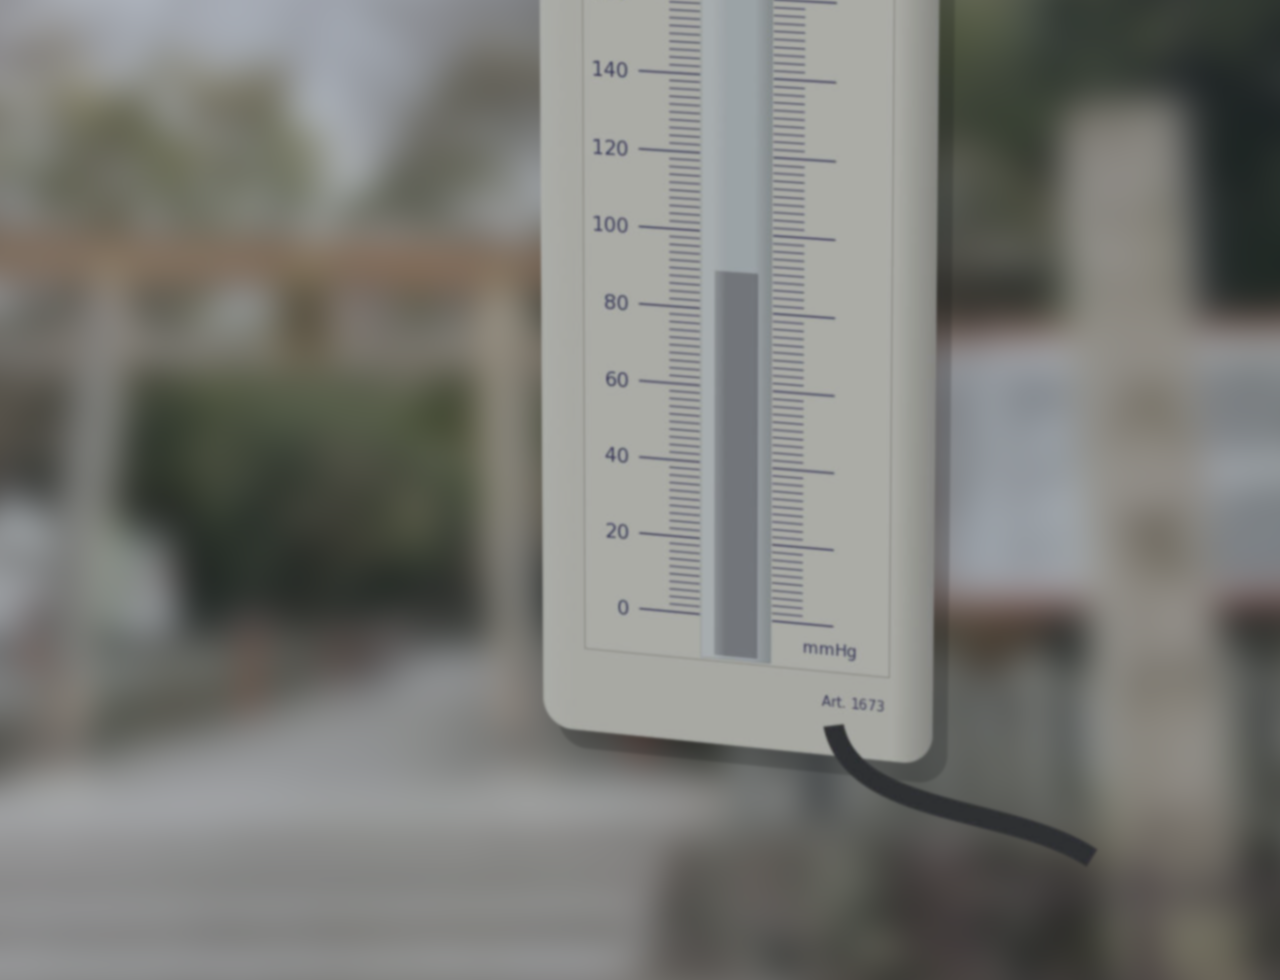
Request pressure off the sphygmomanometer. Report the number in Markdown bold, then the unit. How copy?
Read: **90** mmHg
